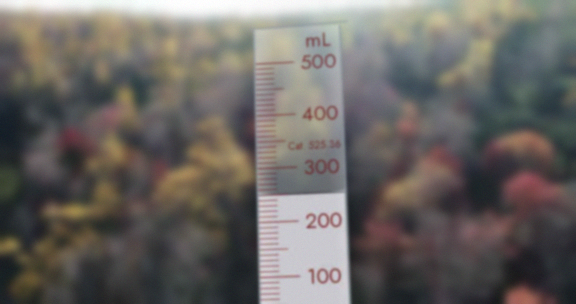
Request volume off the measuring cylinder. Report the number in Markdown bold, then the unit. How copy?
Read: **250** mL
